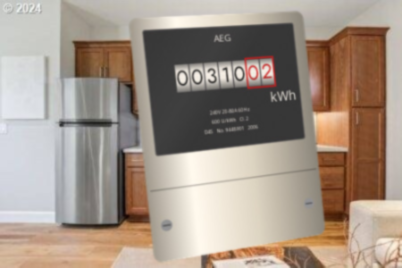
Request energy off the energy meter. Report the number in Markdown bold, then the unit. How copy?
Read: **310.02** kWh
